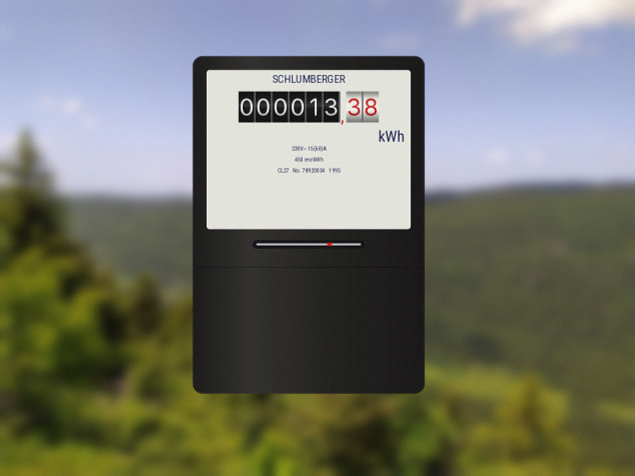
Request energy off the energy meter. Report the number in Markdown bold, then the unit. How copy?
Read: **13.38** kWh
